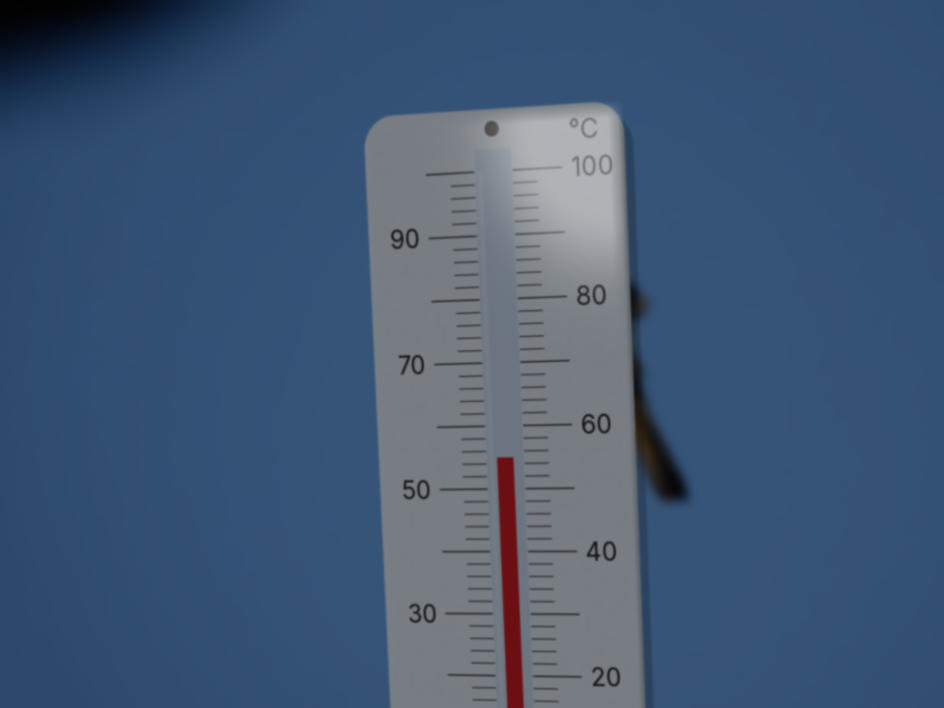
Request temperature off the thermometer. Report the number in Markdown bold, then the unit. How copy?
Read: **55** °C
